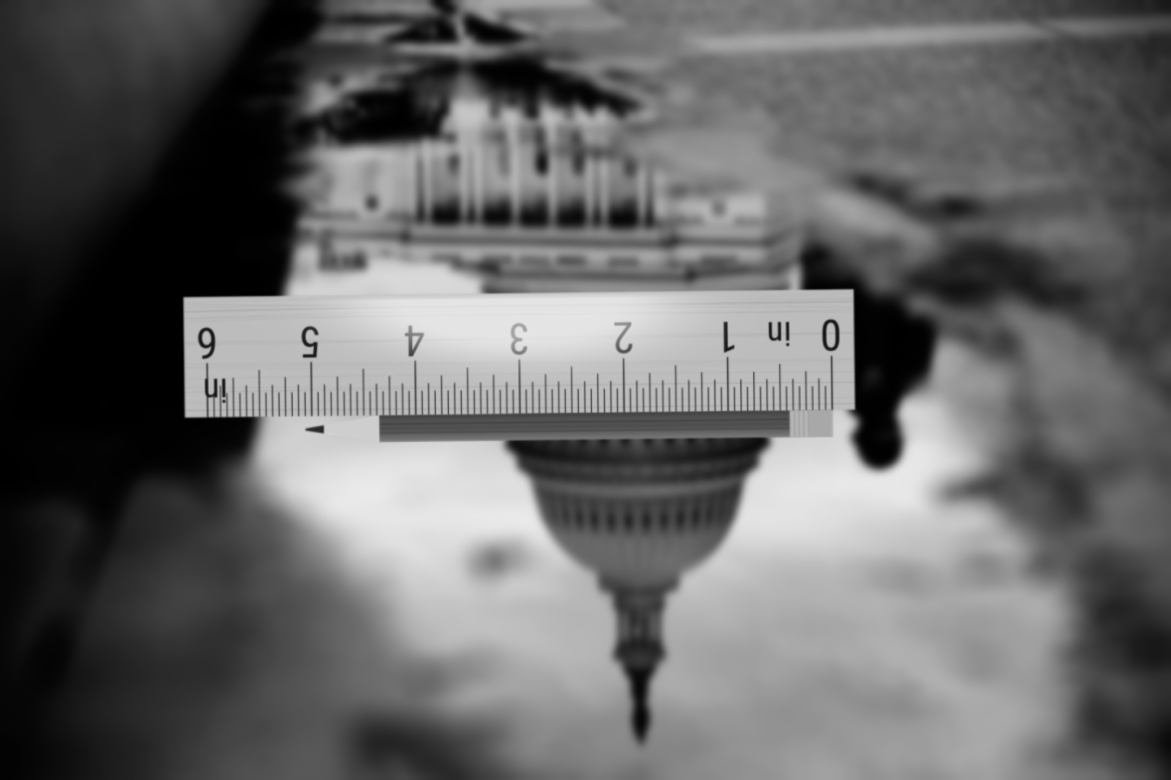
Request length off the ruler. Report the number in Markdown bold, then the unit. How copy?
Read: **5.0625** in
